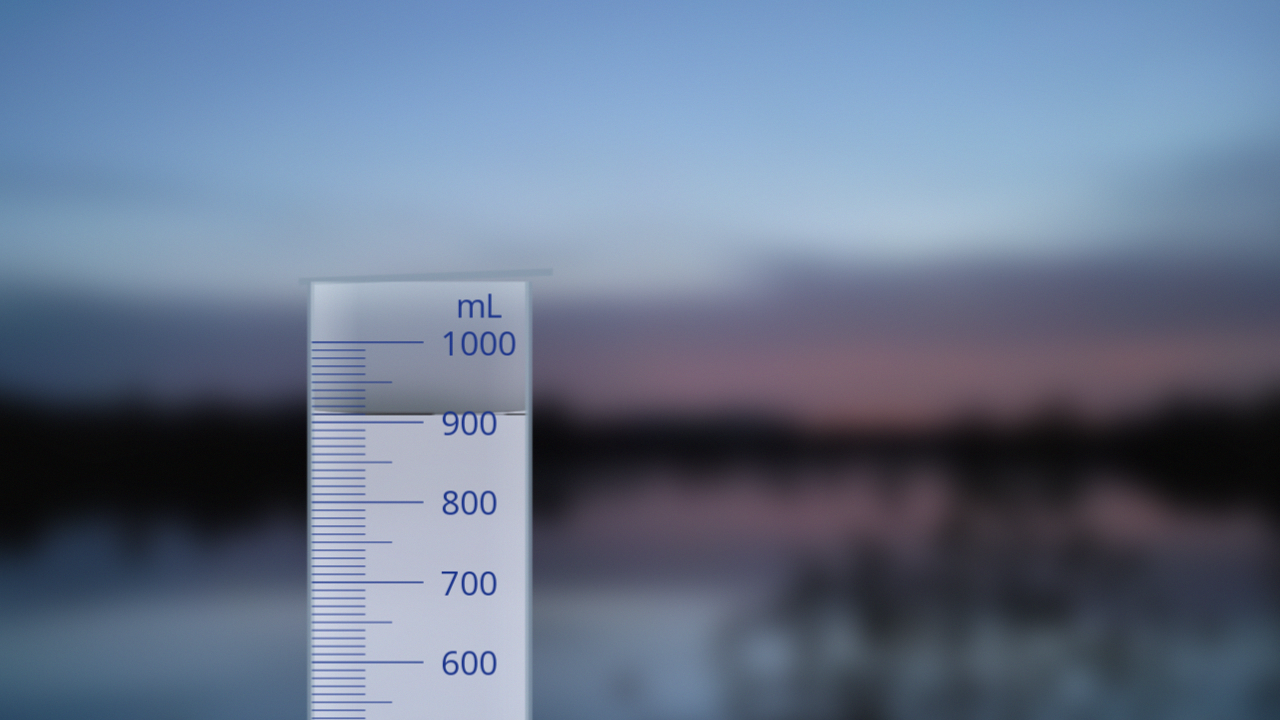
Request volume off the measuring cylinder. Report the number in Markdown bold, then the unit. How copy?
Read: **910** mL
